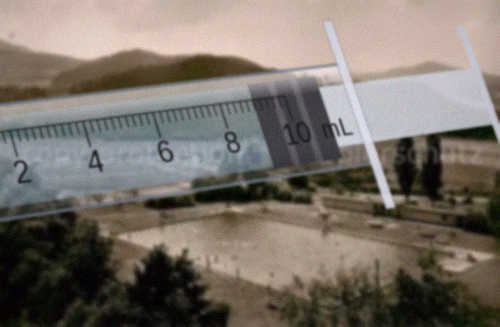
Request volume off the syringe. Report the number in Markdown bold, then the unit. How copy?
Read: **9** mL
